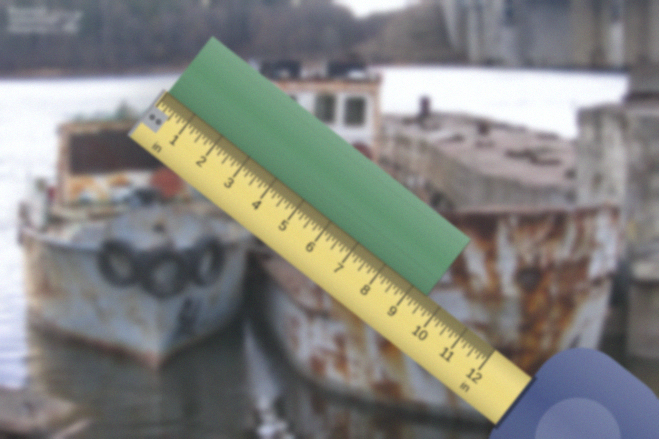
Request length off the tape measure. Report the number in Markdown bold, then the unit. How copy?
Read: **9.5** in
